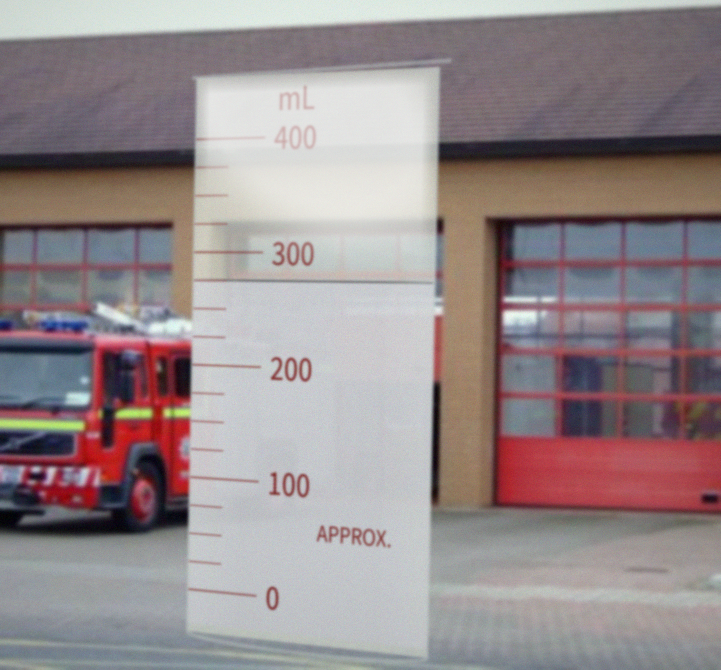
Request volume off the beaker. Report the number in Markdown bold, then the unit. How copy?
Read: **275** mL
